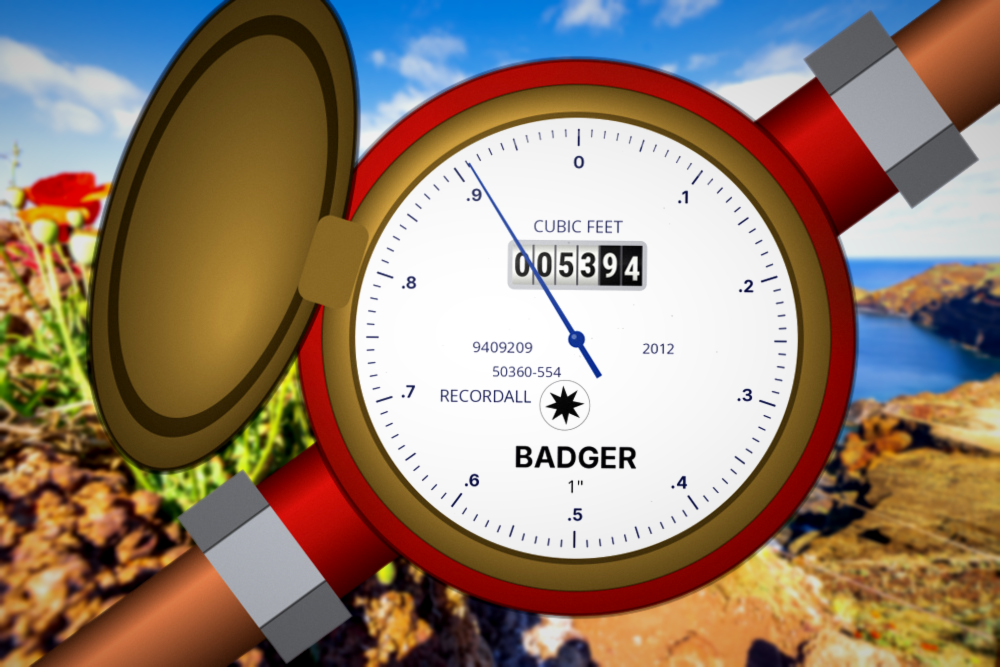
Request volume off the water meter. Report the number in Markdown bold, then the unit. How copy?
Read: **5393.91** ft³
